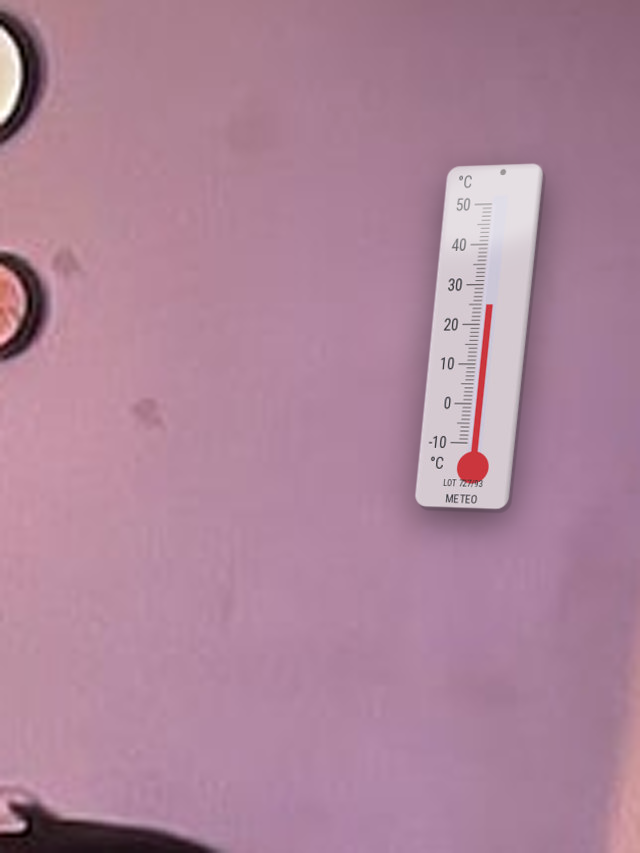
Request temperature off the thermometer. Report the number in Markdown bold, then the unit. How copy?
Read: **25** °C
